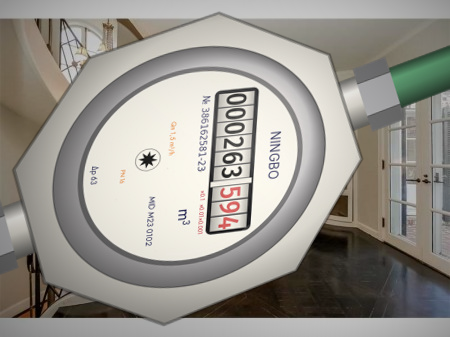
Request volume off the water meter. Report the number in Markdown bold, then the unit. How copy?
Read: **263.594** m³
